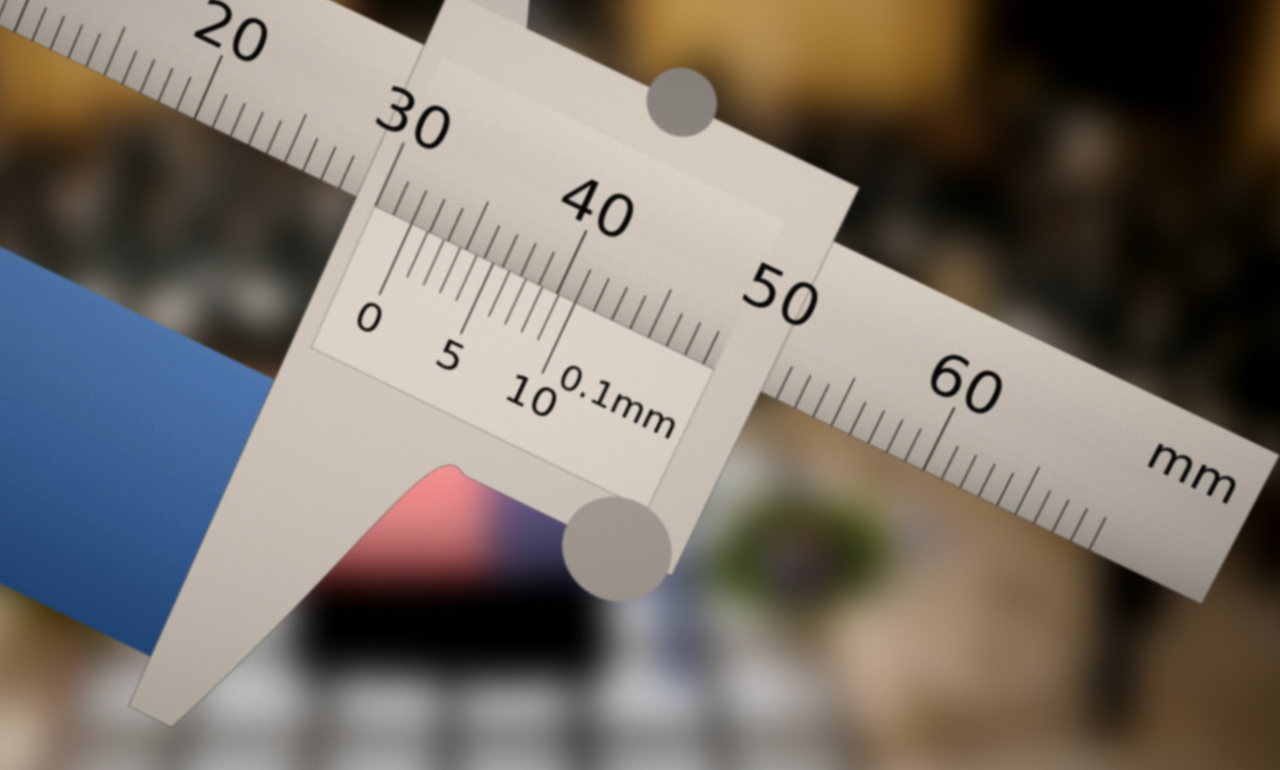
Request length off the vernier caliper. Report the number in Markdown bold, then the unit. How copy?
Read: **32.0** mm
